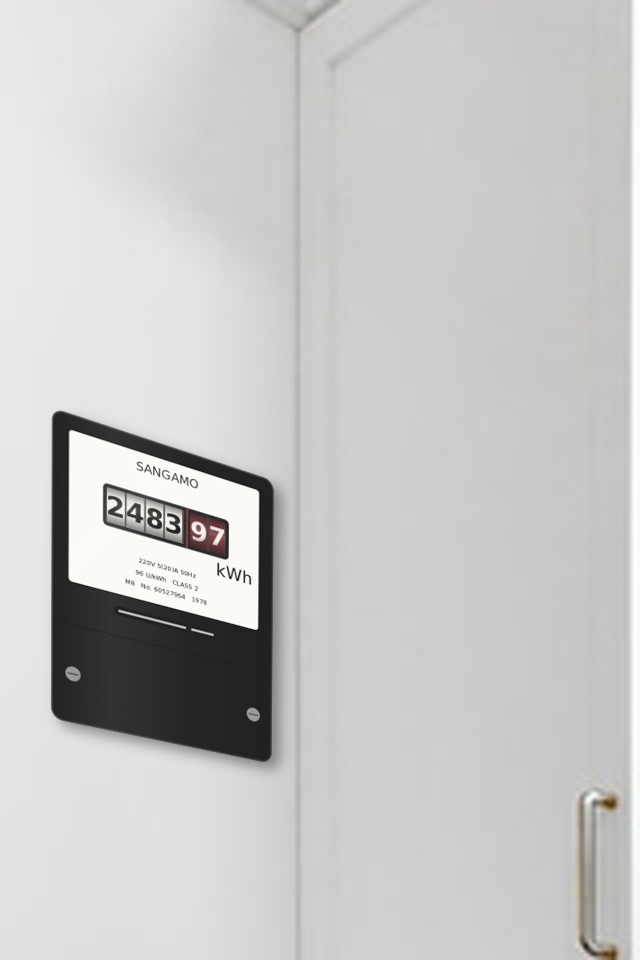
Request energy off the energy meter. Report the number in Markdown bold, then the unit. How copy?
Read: **2483.97** kWh
